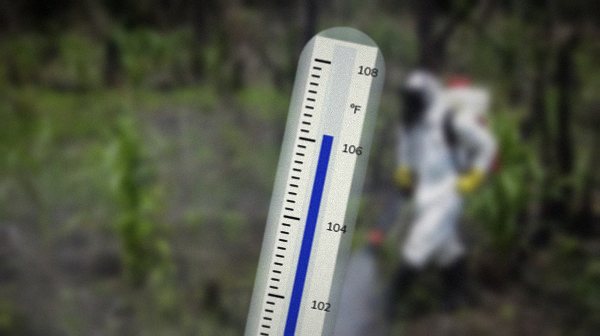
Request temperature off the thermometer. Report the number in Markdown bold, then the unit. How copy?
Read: **106.2** °F
